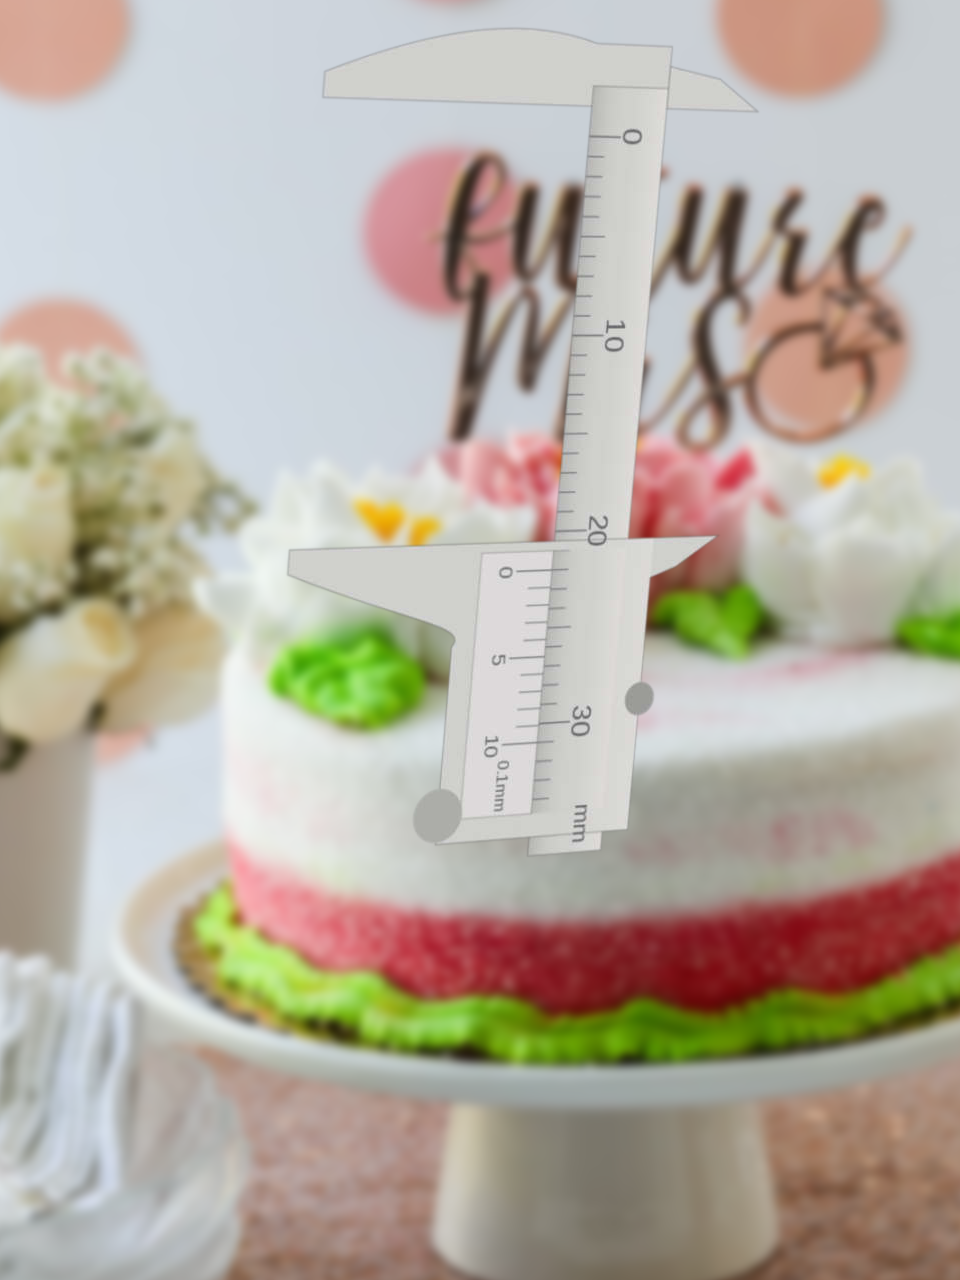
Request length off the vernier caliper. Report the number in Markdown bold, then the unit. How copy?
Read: **22.0** mm
